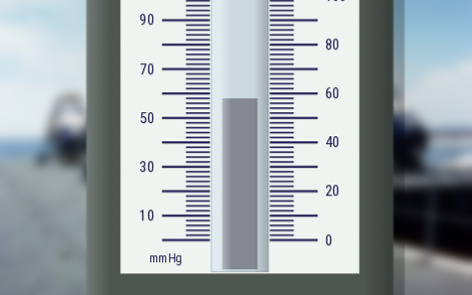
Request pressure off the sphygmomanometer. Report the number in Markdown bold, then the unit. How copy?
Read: **58** mmHg
